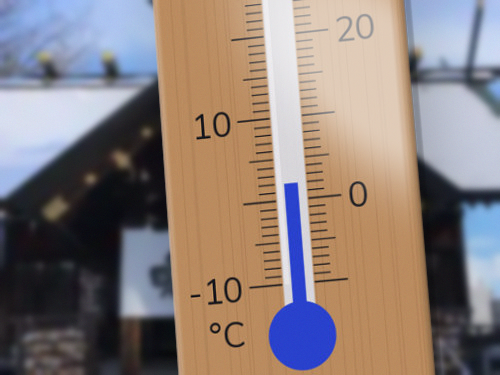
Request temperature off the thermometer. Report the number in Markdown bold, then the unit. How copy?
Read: **2** °C
